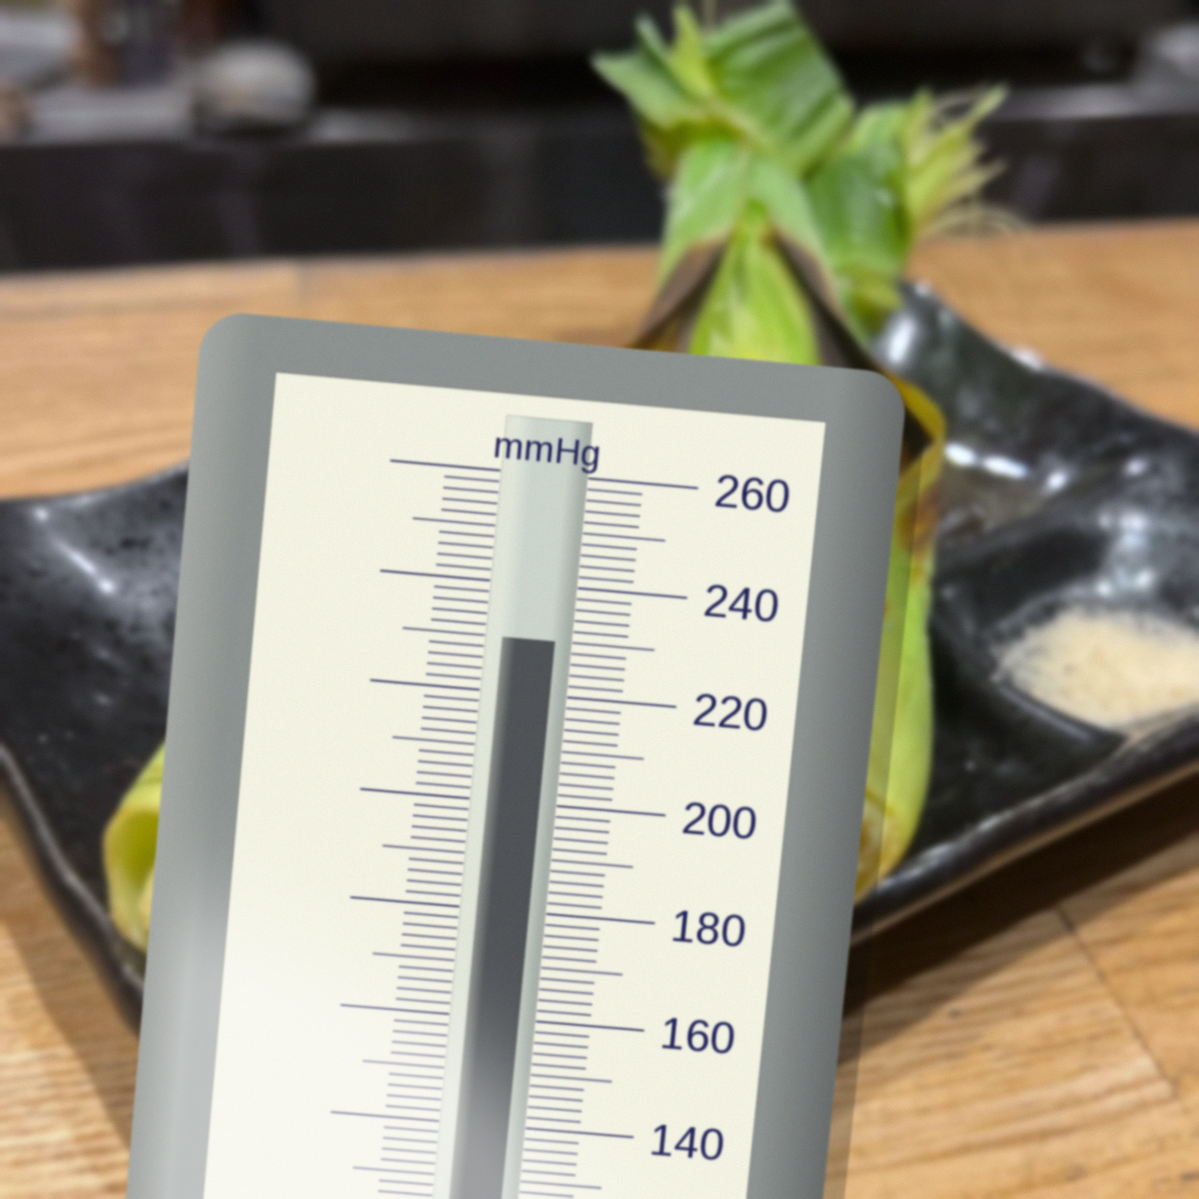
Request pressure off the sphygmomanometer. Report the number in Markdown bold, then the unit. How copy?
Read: **230** mmHg
